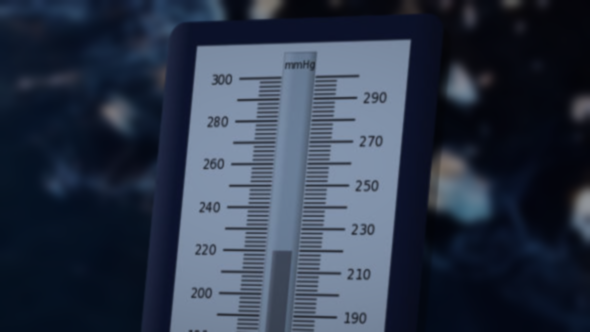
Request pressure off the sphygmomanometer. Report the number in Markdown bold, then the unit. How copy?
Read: **220** mmHg
